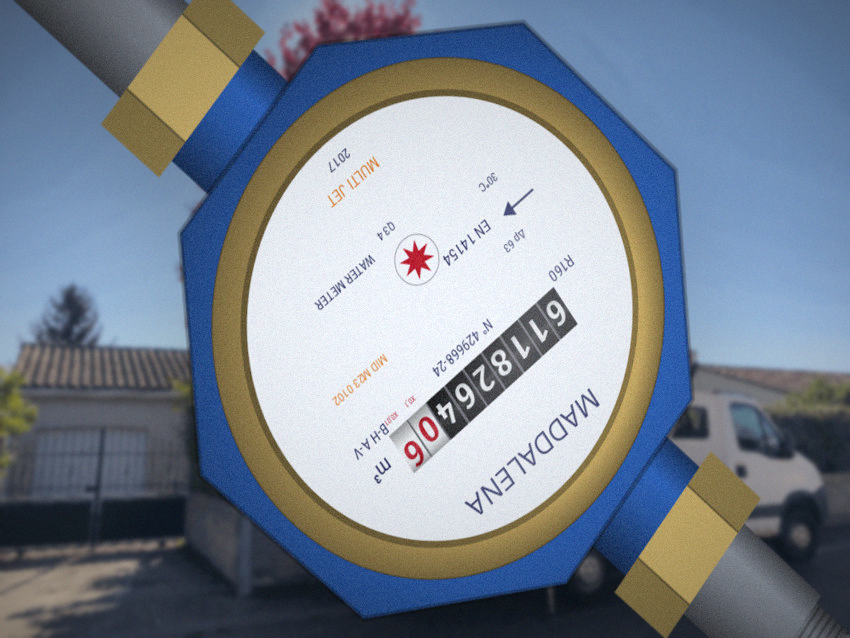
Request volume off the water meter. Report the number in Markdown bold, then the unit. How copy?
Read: **6118264.06** m³
